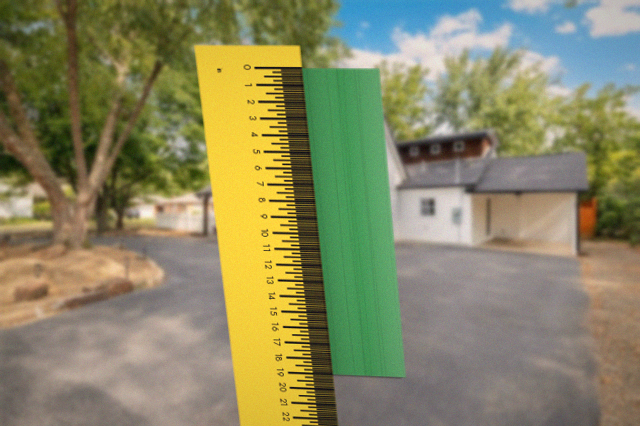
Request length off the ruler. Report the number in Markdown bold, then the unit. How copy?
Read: **19** in
